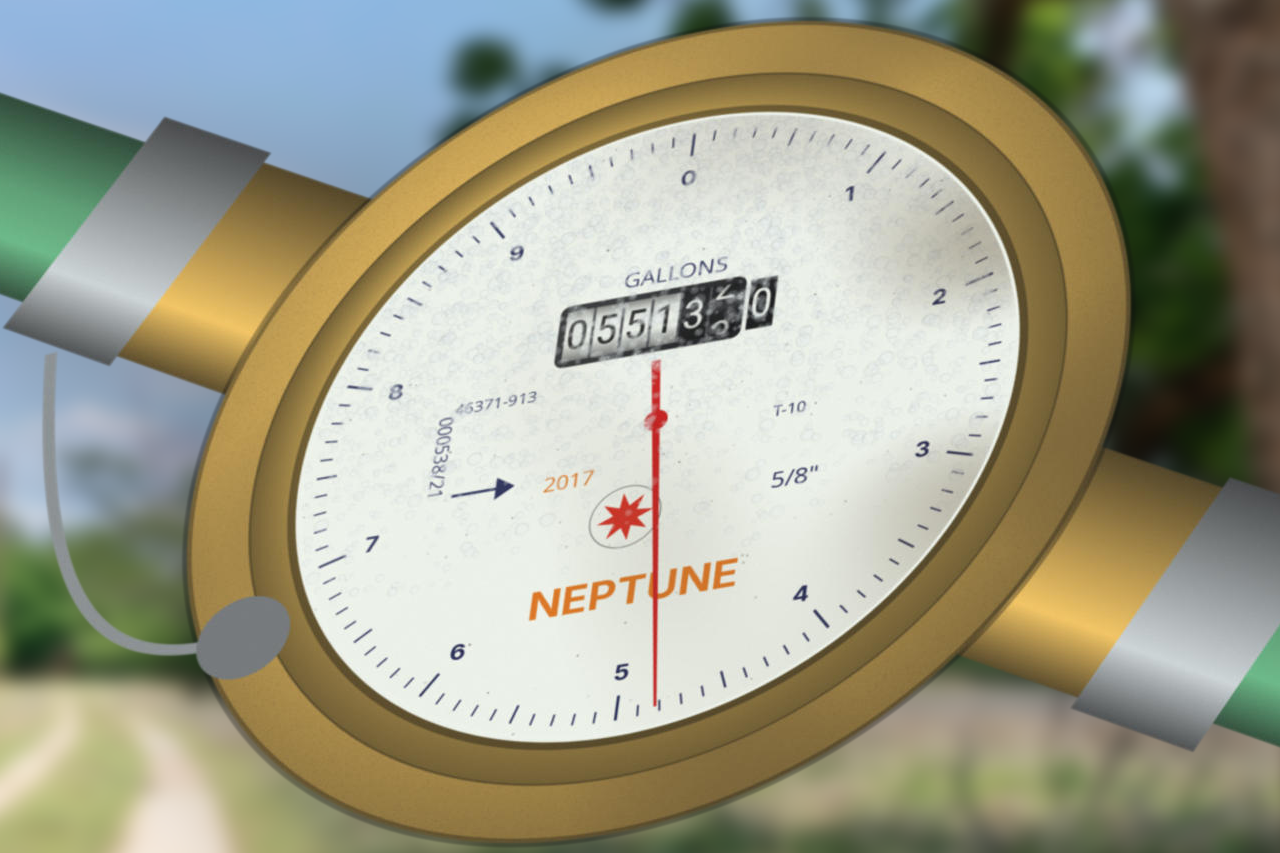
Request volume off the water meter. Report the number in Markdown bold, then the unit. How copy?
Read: **551324.8** gal
